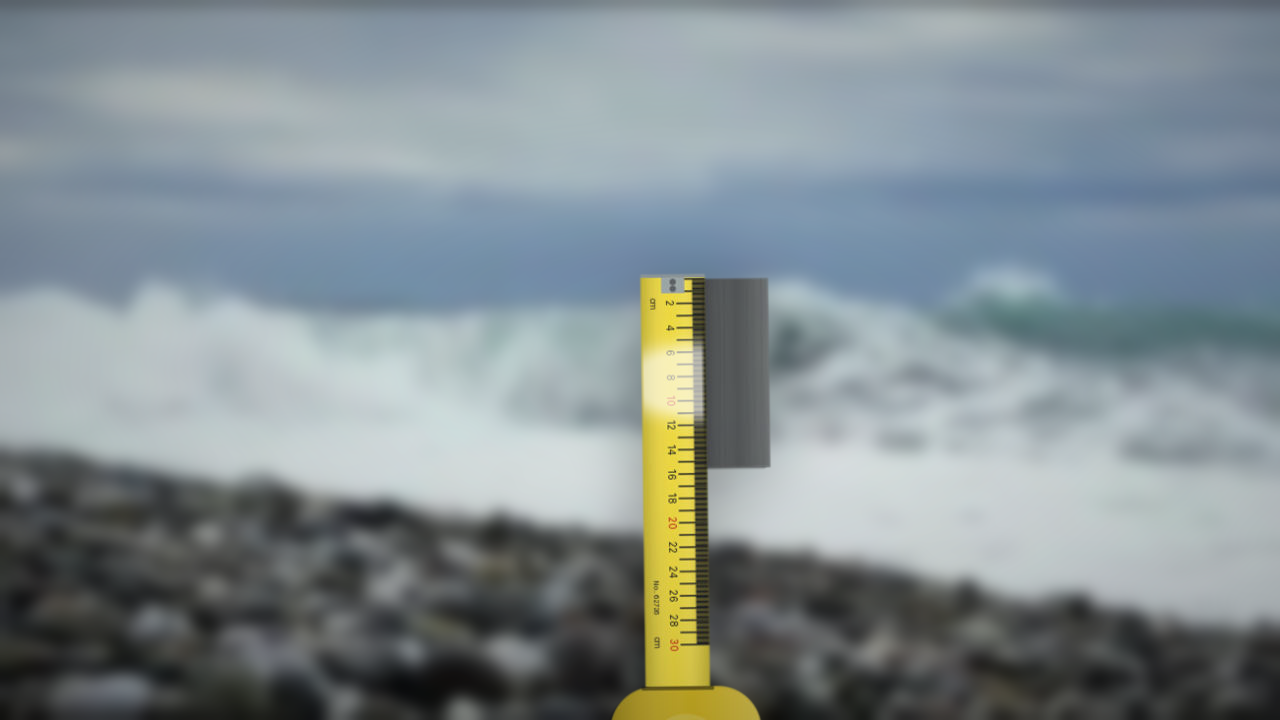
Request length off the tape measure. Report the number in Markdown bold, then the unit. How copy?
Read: **15.5** cm
